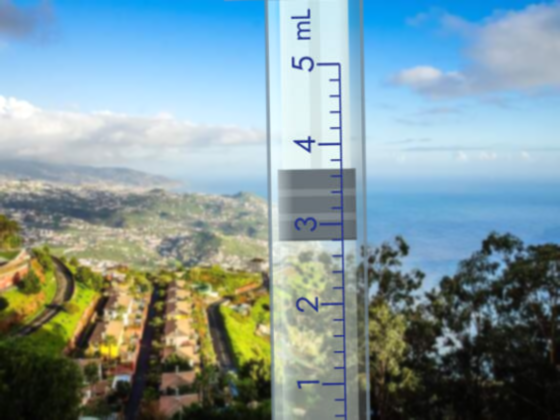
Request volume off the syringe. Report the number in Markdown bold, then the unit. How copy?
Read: **2.8** mL
